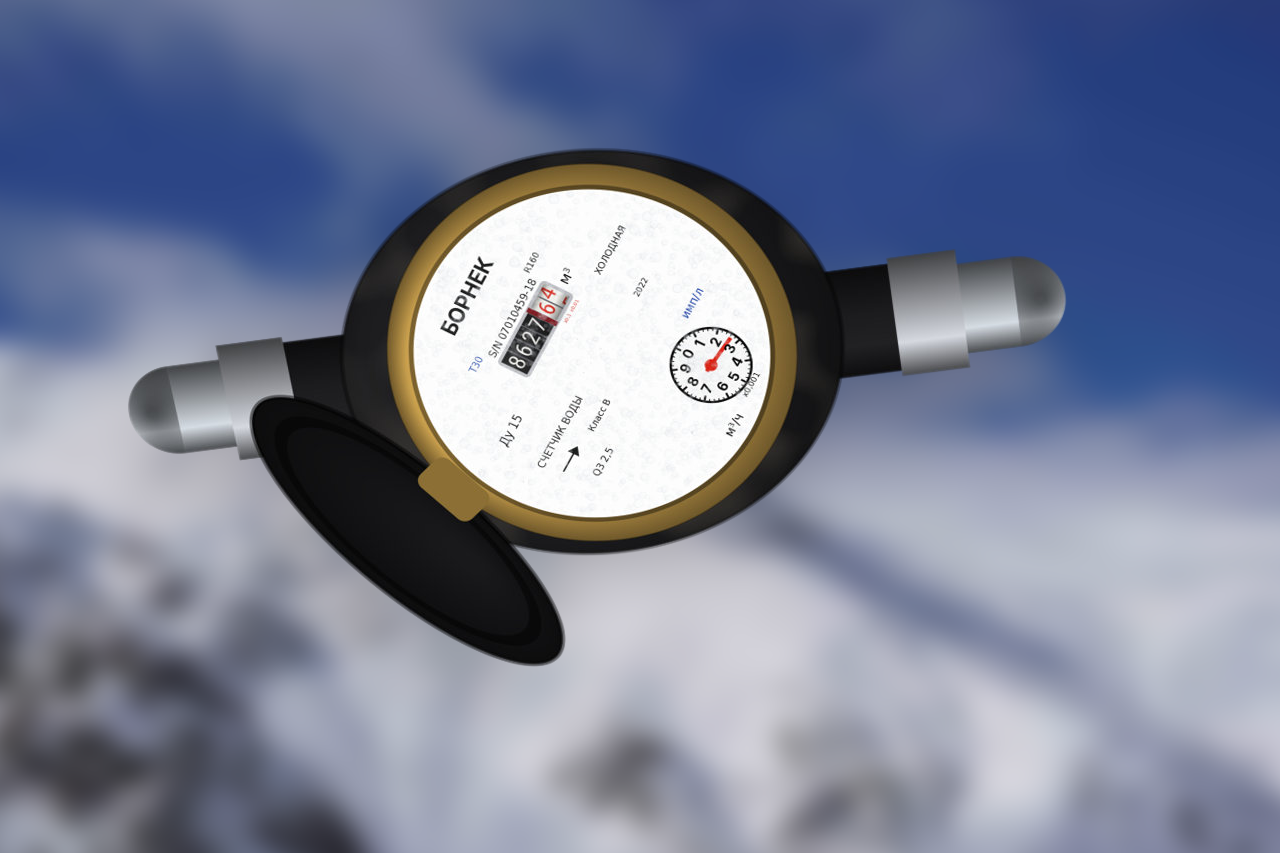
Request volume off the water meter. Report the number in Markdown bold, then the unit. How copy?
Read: **8627.642** m³
